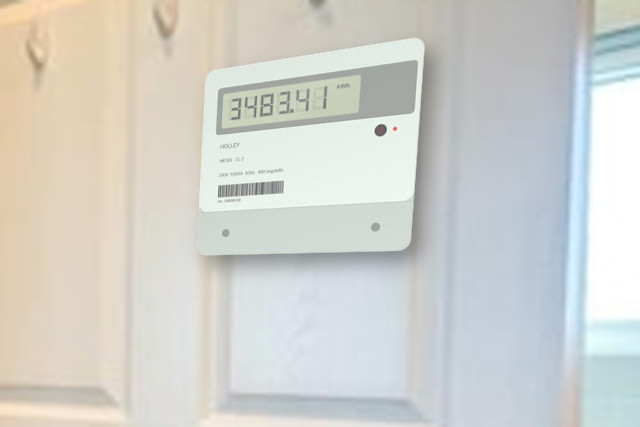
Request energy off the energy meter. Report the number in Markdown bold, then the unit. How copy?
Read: **3483.41** kWh
